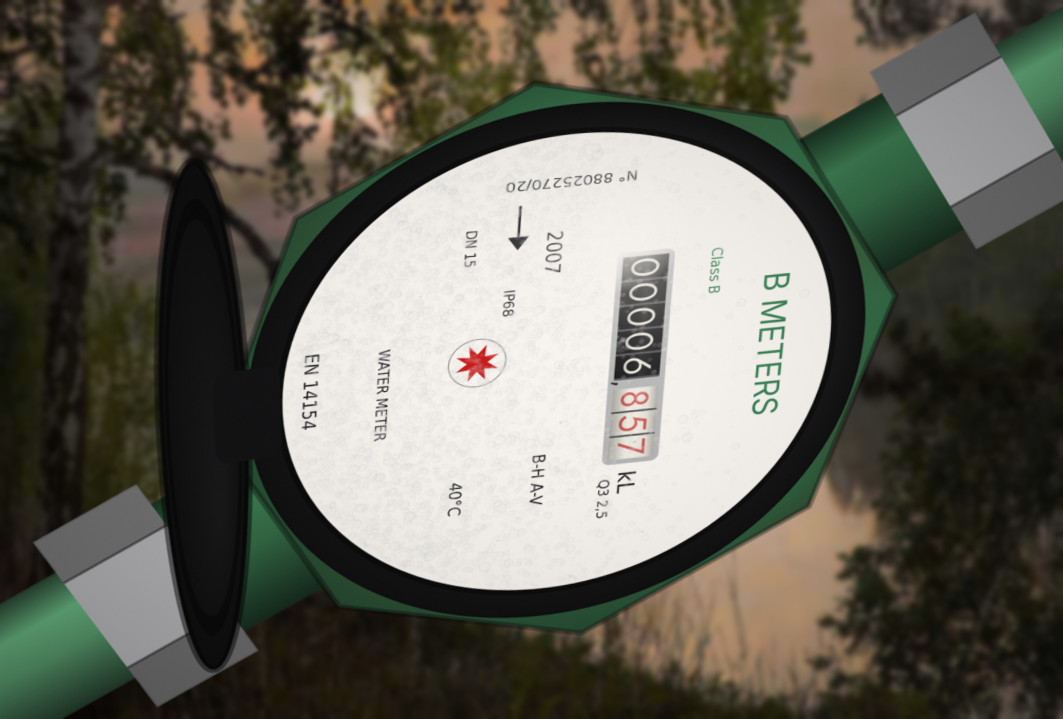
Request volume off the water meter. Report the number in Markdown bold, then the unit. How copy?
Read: **6.857** kL
